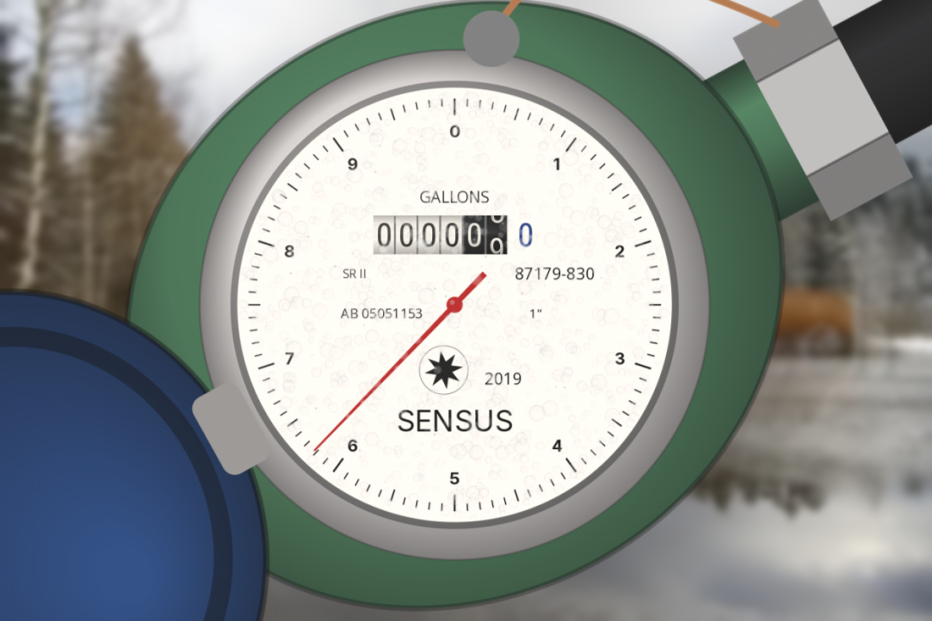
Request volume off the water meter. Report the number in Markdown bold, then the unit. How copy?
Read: **86.2** gal
